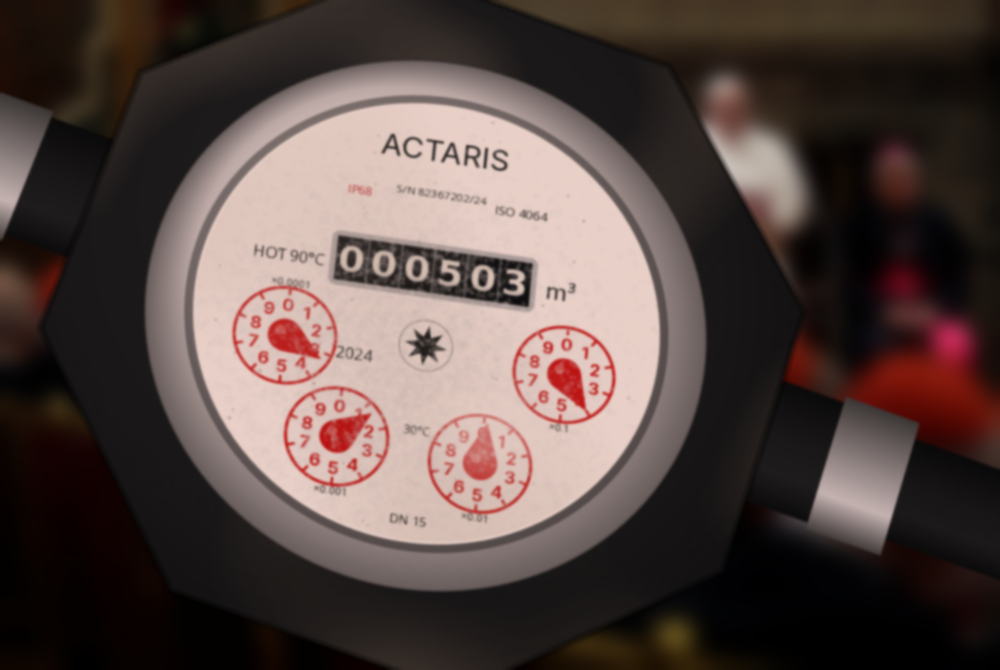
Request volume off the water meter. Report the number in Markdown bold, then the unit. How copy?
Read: **503.4013** m³
